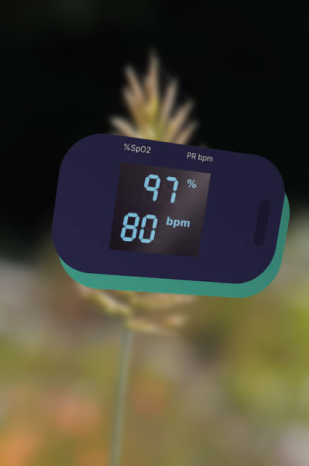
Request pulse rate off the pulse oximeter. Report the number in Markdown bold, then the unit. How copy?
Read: **80** bpm
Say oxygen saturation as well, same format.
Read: **97** %
